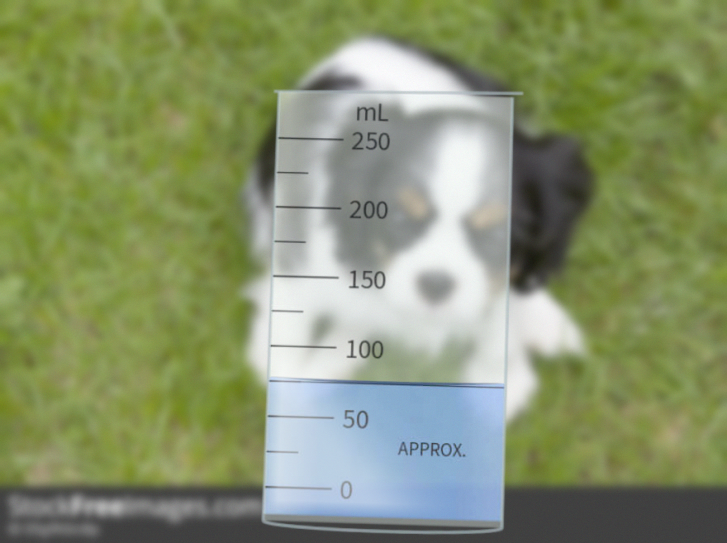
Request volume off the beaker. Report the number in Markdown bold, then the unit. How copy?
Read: **75** mL
